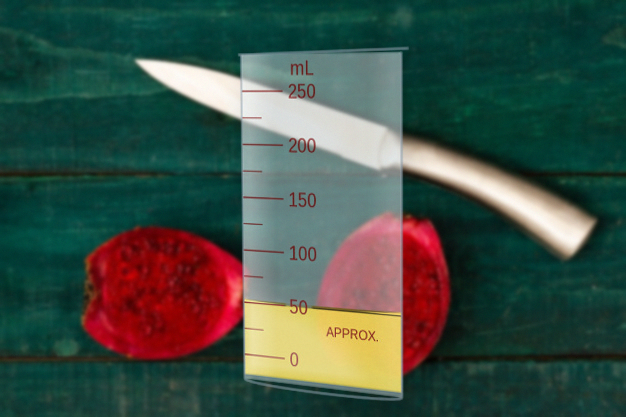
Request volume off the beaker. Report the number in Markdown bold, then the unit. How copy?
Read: **50** mL
